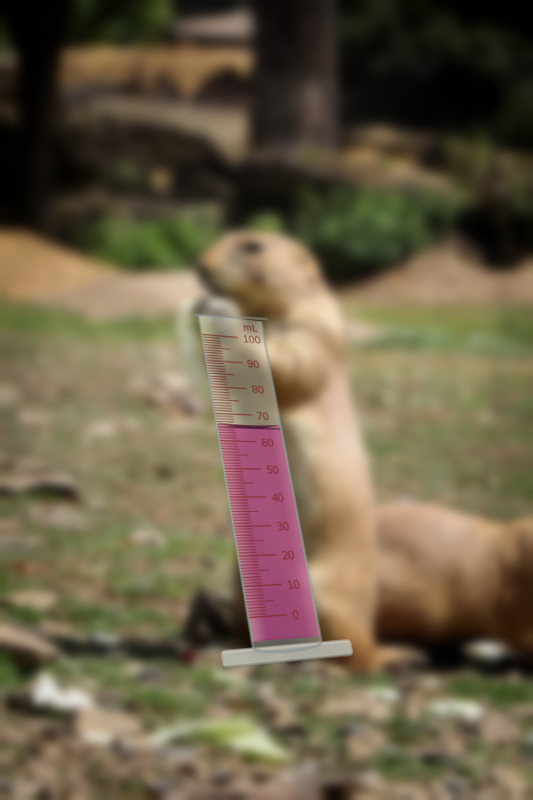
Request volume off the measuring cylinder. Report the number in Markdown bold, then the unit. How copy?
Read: **65** mL
